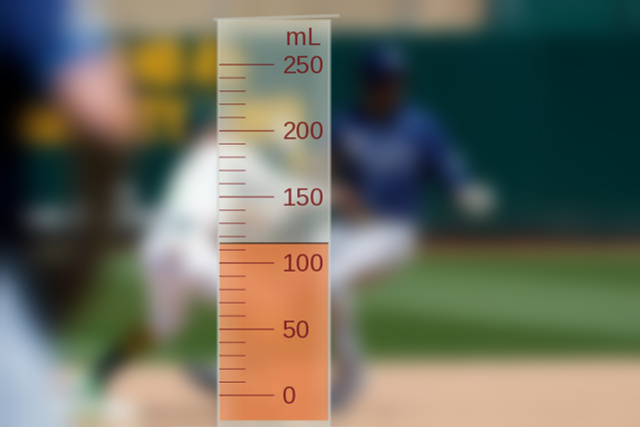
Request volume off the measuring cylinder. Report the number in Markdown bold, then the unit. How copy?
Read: **115** mL
